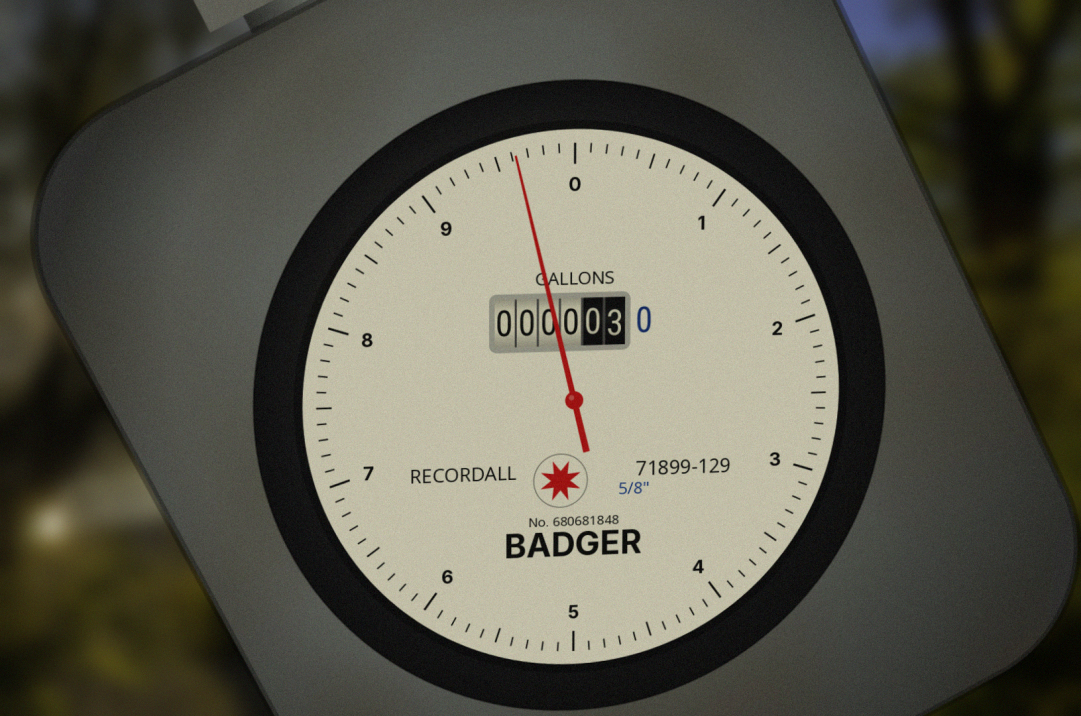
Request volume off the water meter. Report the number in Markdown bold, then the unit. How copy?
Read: **29.6** gal
